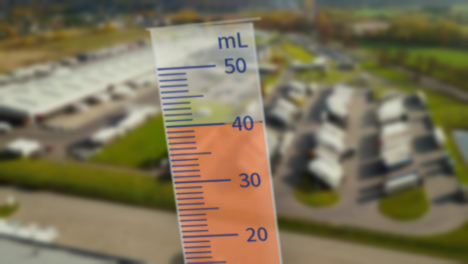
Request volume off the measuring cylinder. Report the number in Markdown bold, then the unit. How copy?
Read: **40** mL
